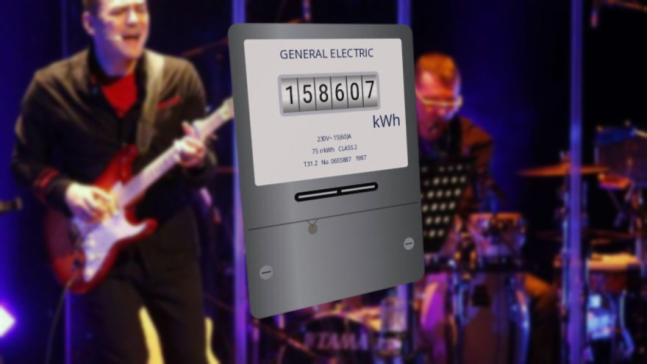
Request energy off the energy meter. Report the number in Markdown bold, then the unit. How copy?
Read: **158607** kWh
